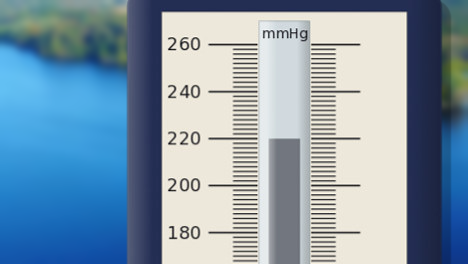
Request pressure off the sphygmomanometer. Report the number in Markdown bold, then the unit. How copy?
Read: **220** mmHg
